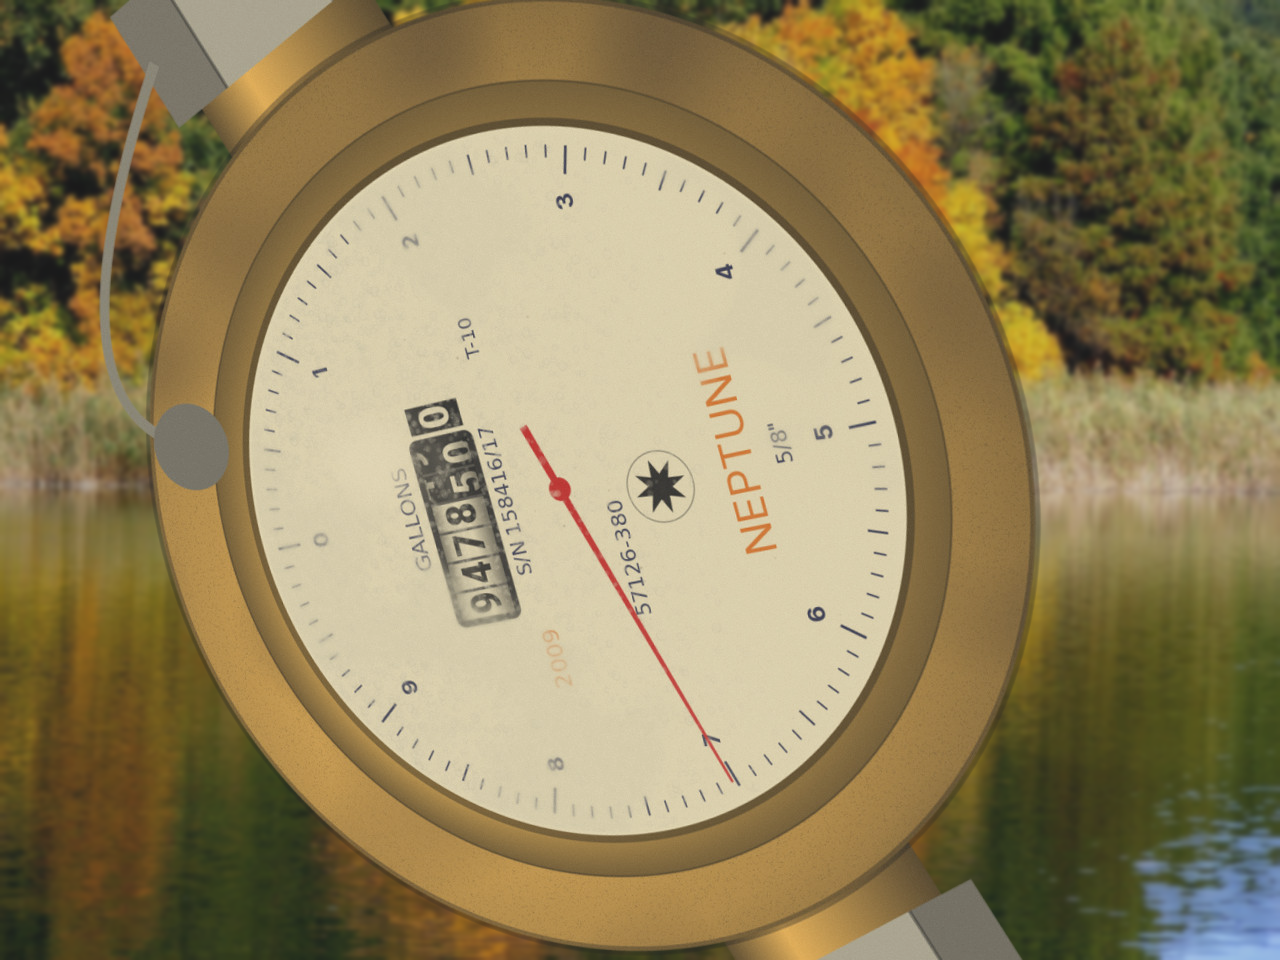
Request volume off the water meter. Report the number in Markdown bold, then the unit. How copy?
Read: **9478497.0** gal
